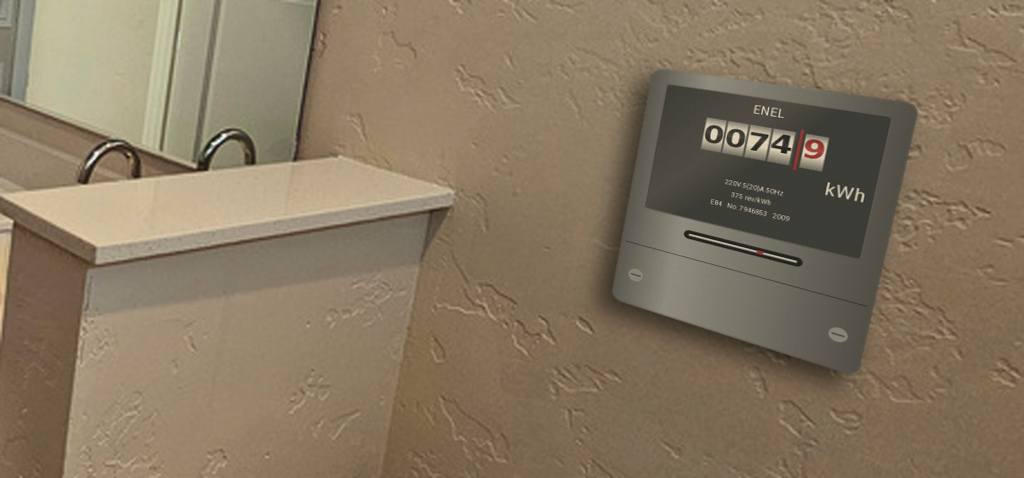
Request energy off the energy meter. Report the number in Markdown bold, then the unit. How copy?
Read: **74.9** kWh
